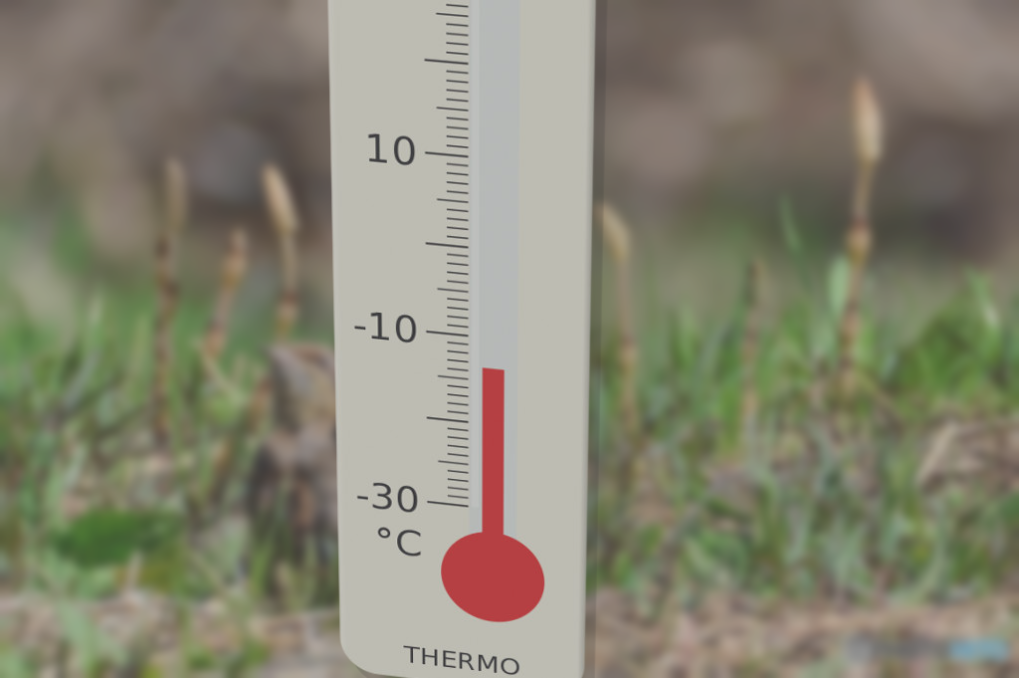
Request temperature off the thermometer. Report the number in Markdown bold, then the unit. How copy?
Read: **-13.5** °C
